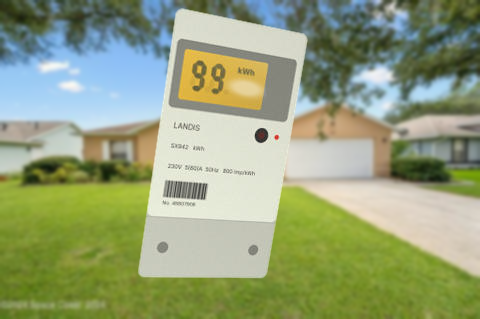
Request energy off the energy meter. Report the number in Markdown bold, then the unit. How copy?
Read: **99** kWh
